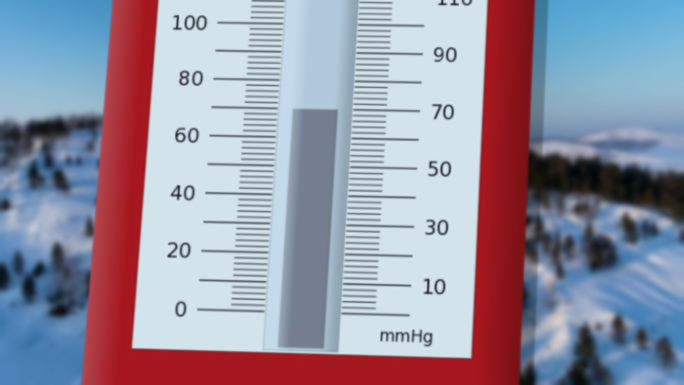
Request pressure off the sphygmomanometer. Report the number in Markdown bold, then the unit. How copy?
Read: **70** mmHg
